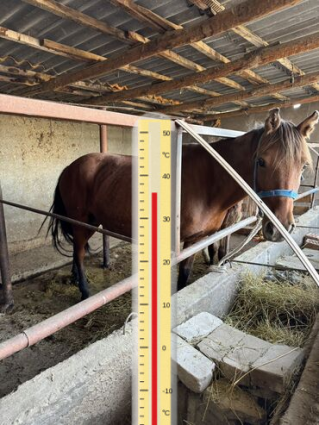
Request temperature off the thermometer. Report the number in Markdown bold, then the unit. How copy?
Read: **36** °C
